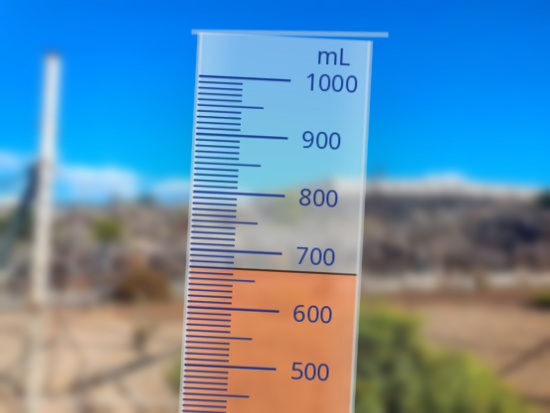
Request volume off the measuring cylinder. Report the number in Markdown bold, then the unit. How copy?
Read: **670** mL
